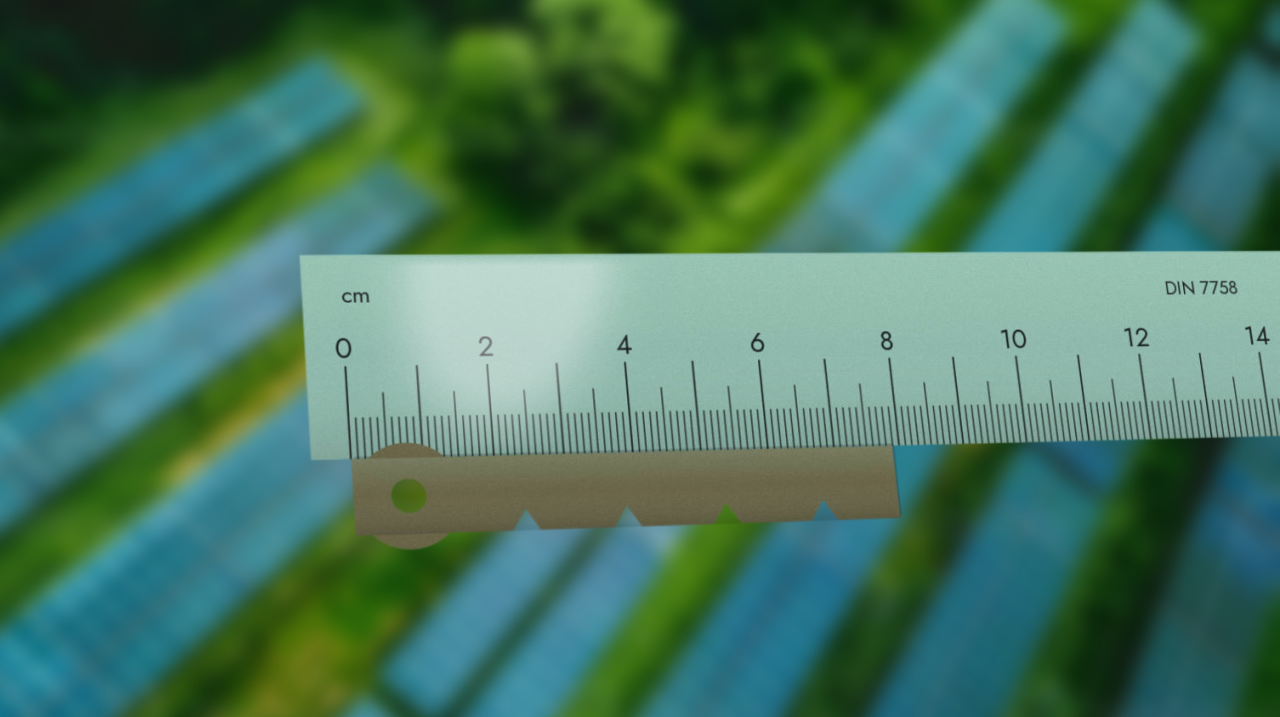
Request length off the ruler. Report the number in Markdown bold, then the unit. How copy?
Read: **7.9** cm
